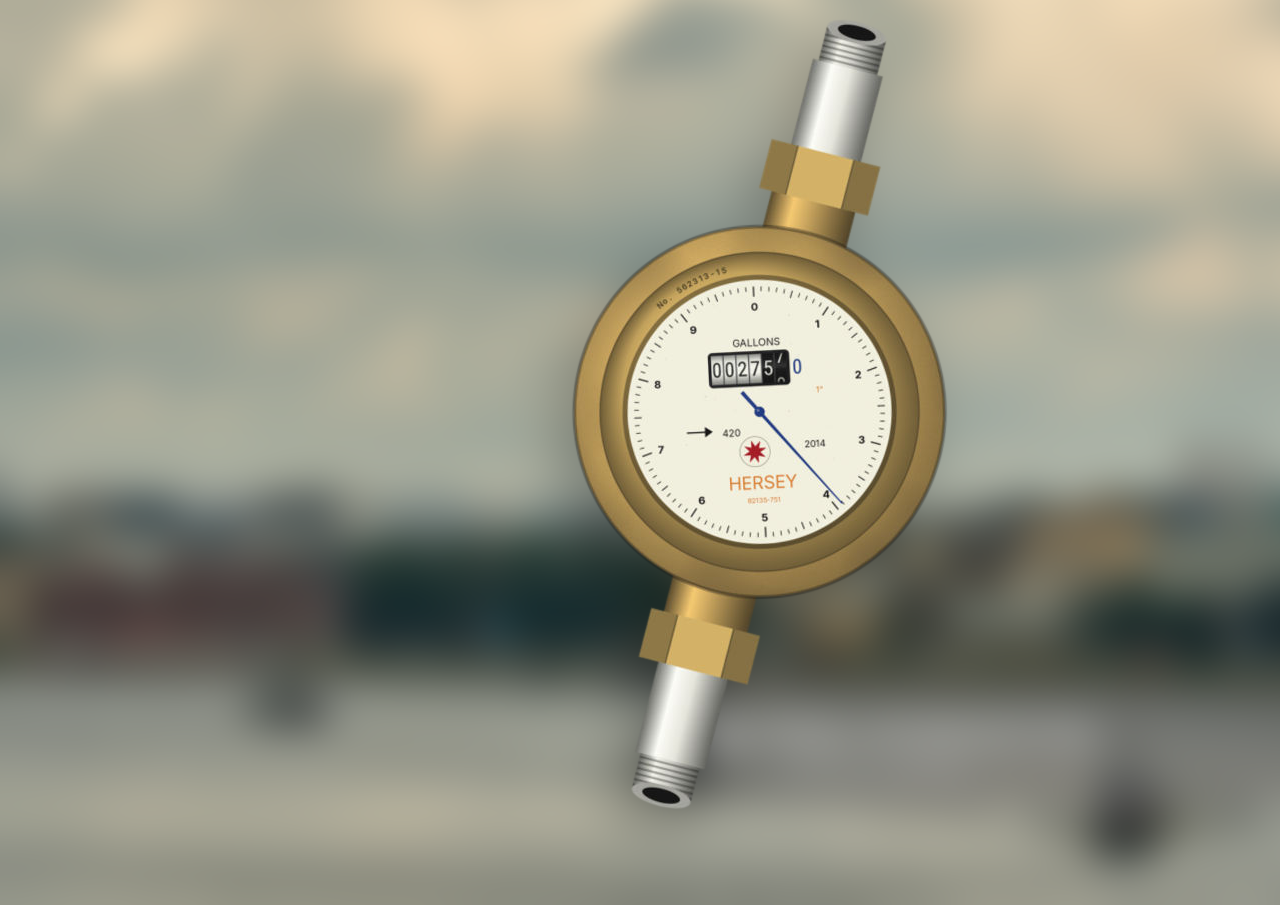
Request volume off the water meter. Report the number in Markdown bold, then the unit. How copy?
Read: **27573.9** gal
